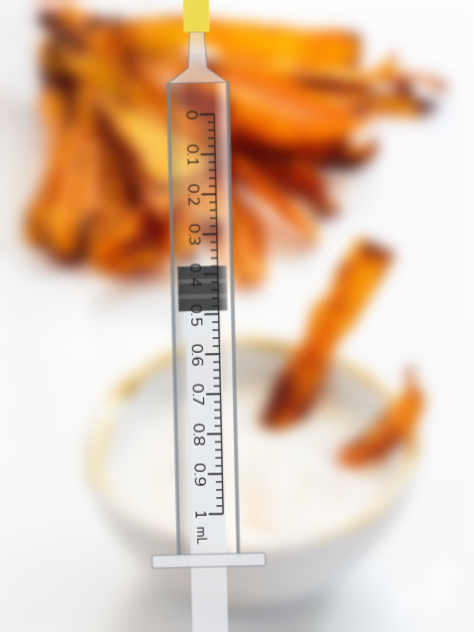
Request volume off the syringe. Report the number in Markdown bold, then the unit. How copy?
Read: **0.38** mL
